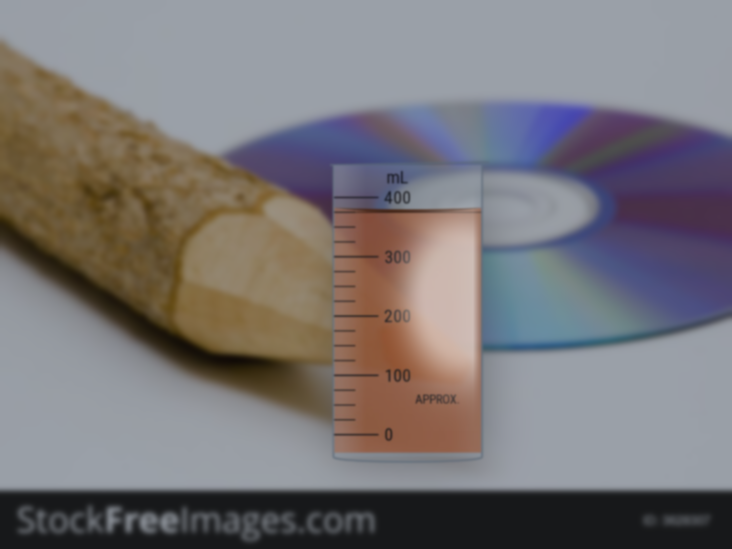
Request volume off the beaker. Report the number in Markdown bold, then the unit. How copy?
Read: **375** mL
